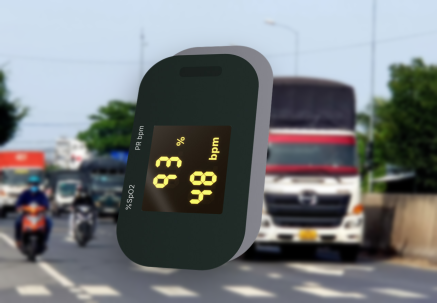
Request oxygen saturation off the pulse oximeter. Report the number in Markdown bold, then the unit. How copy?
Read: **93** %
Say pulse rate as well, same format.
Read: **48** bpm
